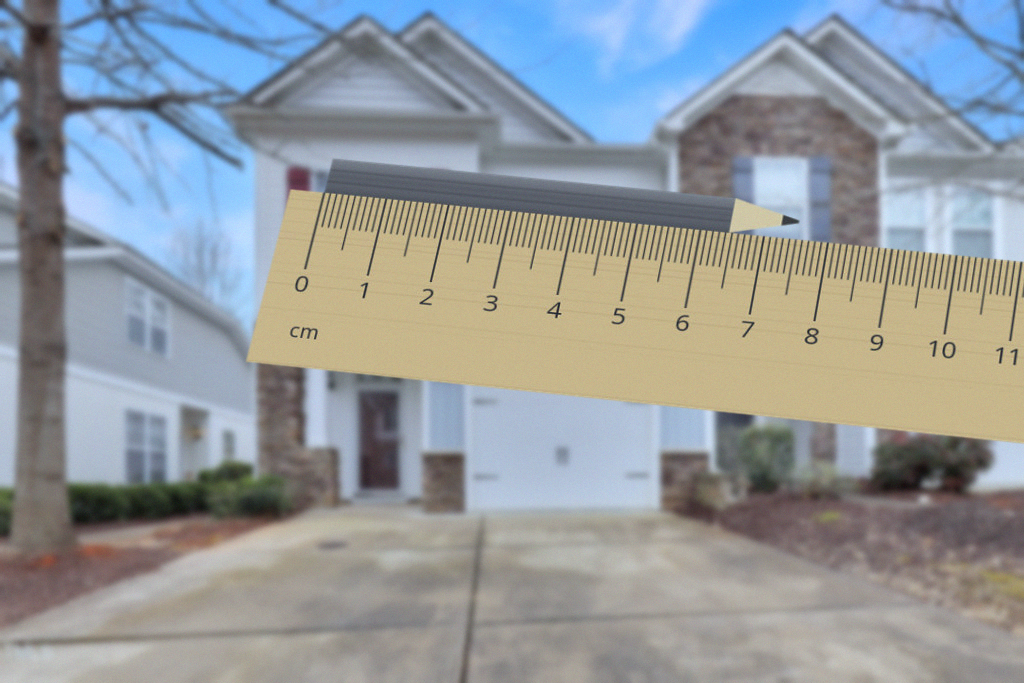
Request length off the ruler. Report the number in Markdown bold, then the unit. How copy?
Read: **7.5** cm
